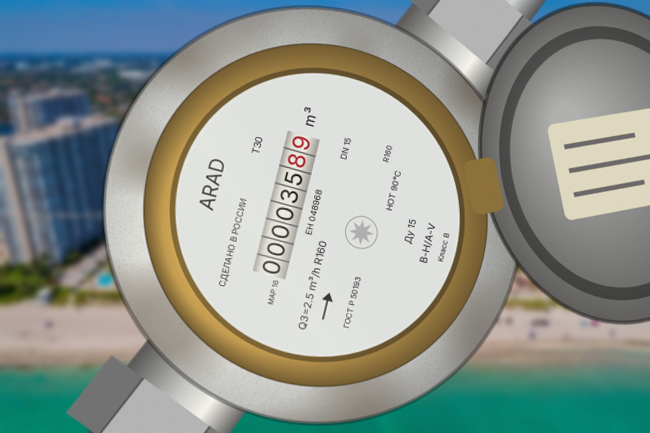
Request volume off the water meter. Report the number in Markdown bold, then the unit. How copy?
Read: **35.89** m³
